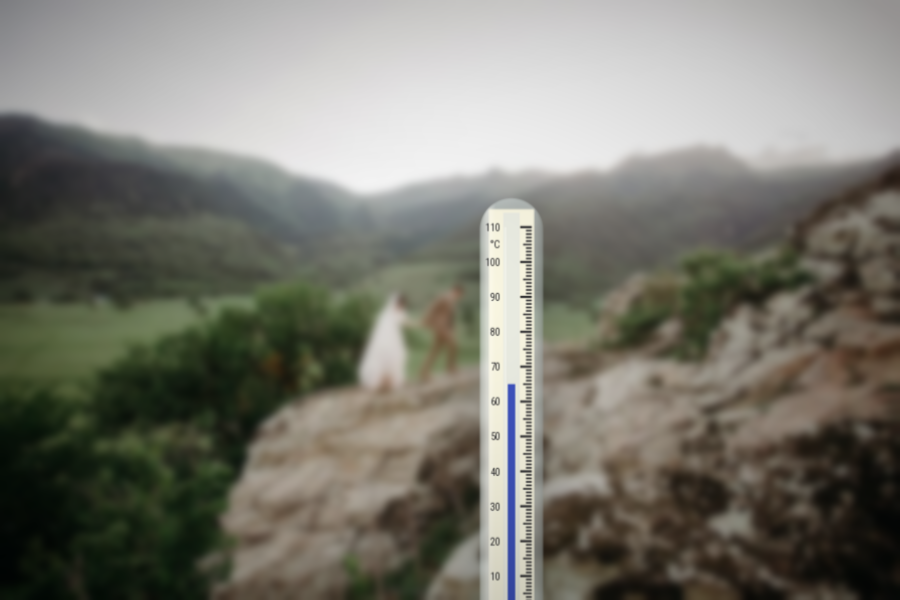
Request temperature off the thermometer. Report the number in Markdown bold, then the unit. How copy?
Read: **65** °C
